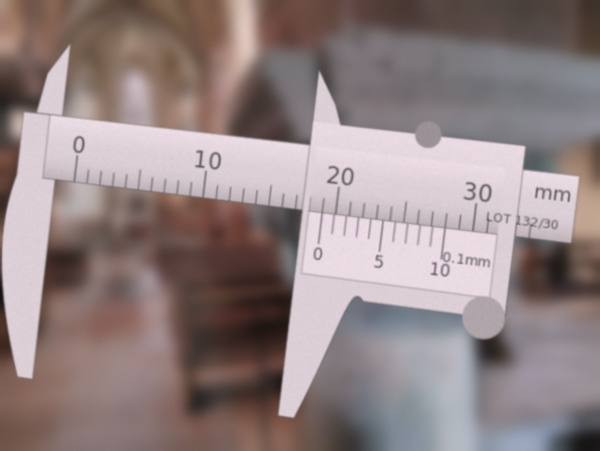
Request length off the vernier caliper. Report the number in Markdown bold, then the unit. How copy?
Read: **19.0** mm
